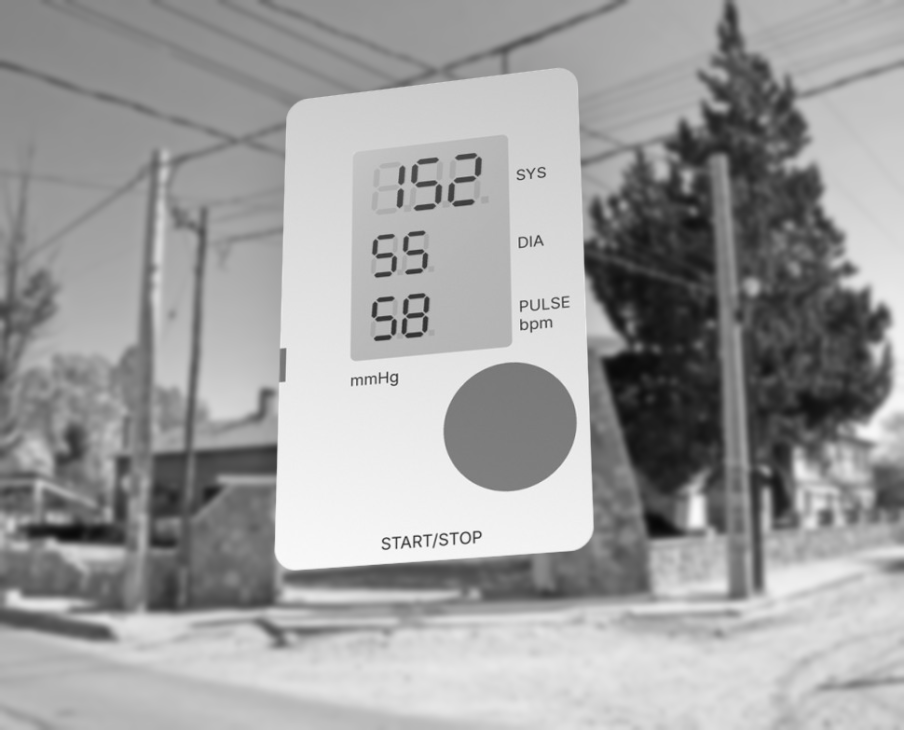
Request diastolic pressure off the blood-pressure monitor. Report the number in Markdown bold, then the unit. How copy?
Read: **55** mmHg
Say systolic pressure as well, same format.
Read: **152** mmHg
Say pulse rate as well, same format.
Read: **58** bpm
